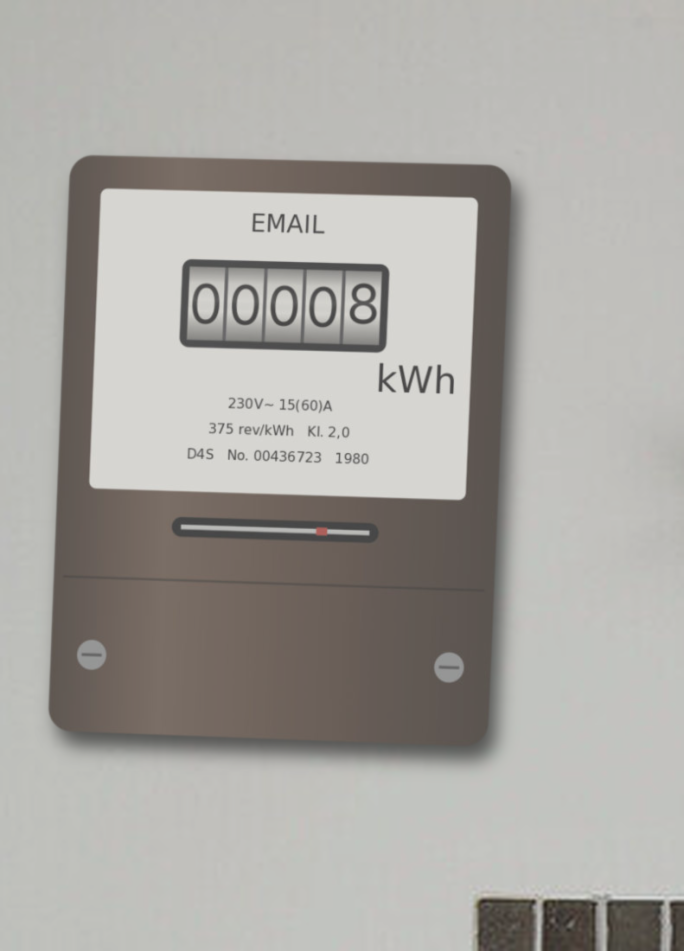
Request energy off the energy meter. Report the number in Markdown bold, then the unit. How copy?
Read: **8** kWh
